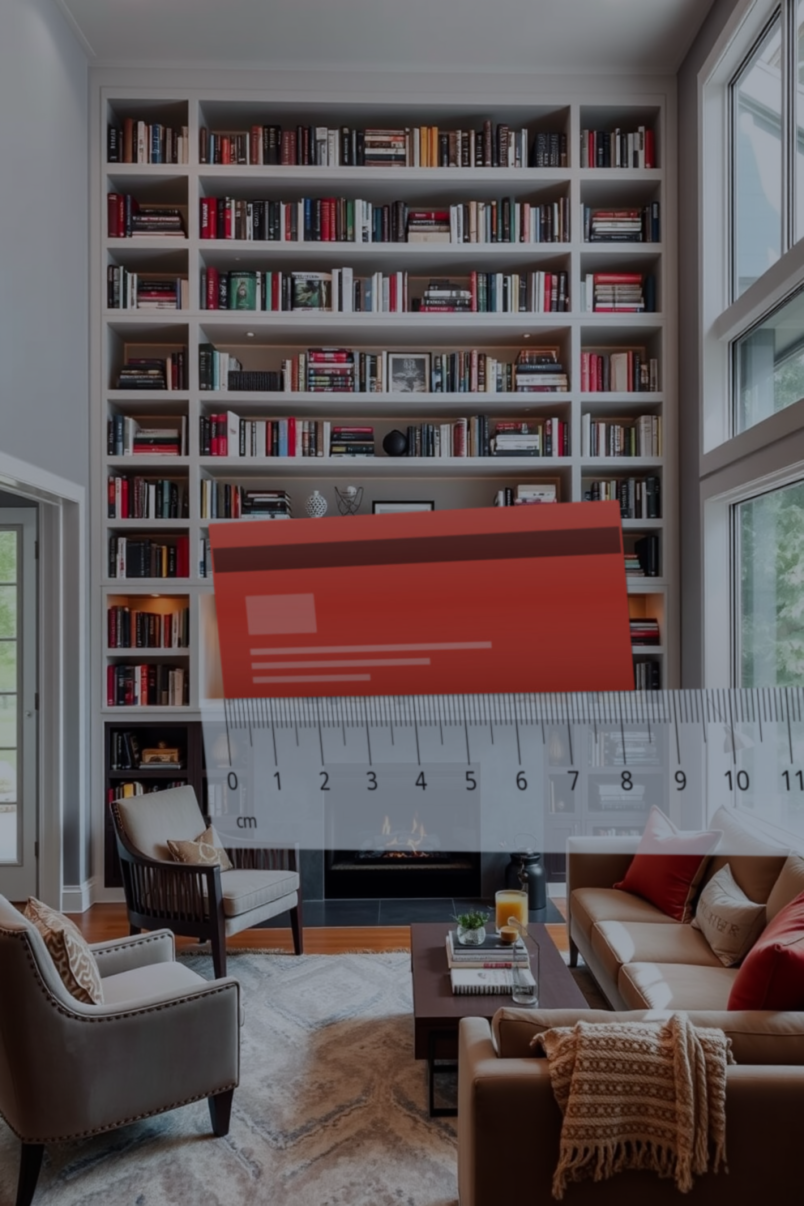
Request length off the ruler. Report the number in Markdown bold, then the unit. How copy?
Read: **8.3** cm
